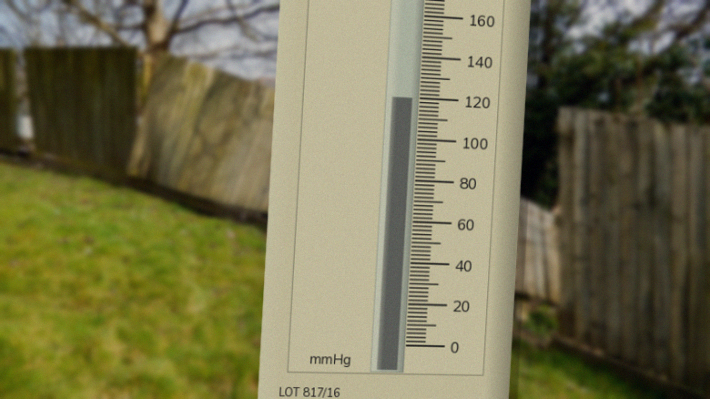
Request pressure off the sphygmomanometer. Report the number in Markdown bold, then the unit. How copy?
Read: **120** mmHg
